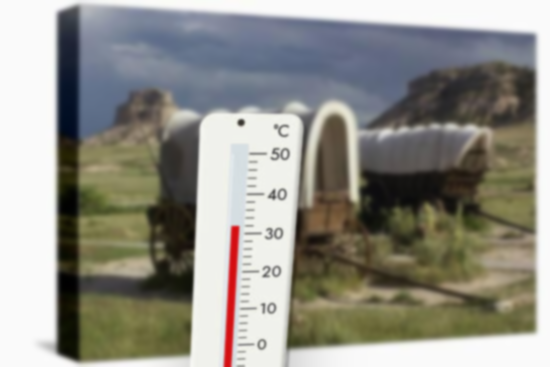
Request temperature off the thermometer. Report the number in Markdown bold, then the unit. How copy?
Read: **32** °C
